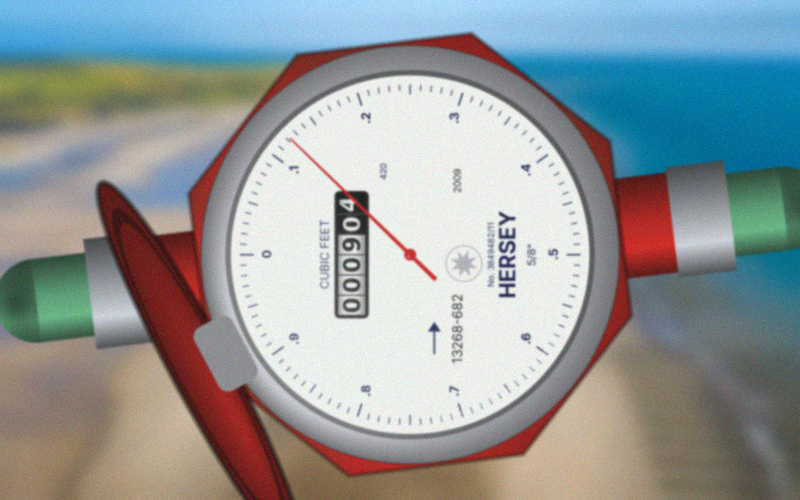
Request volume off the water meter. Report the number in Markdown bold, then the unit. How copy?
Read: **904.12** ft³
